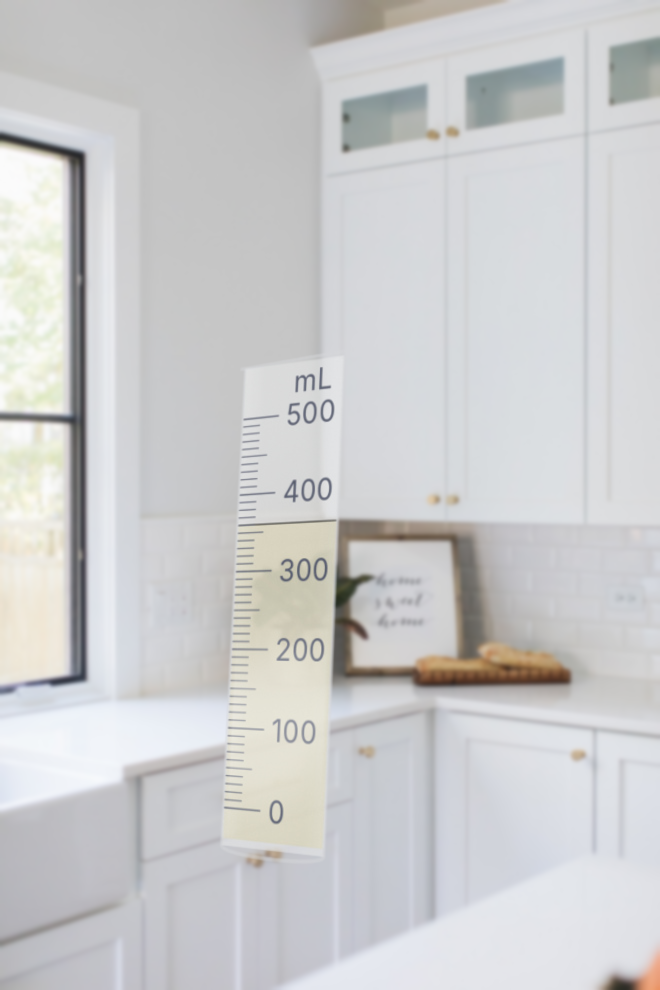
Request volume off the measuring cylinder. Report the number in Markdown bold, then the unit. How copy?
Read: **360** mL
